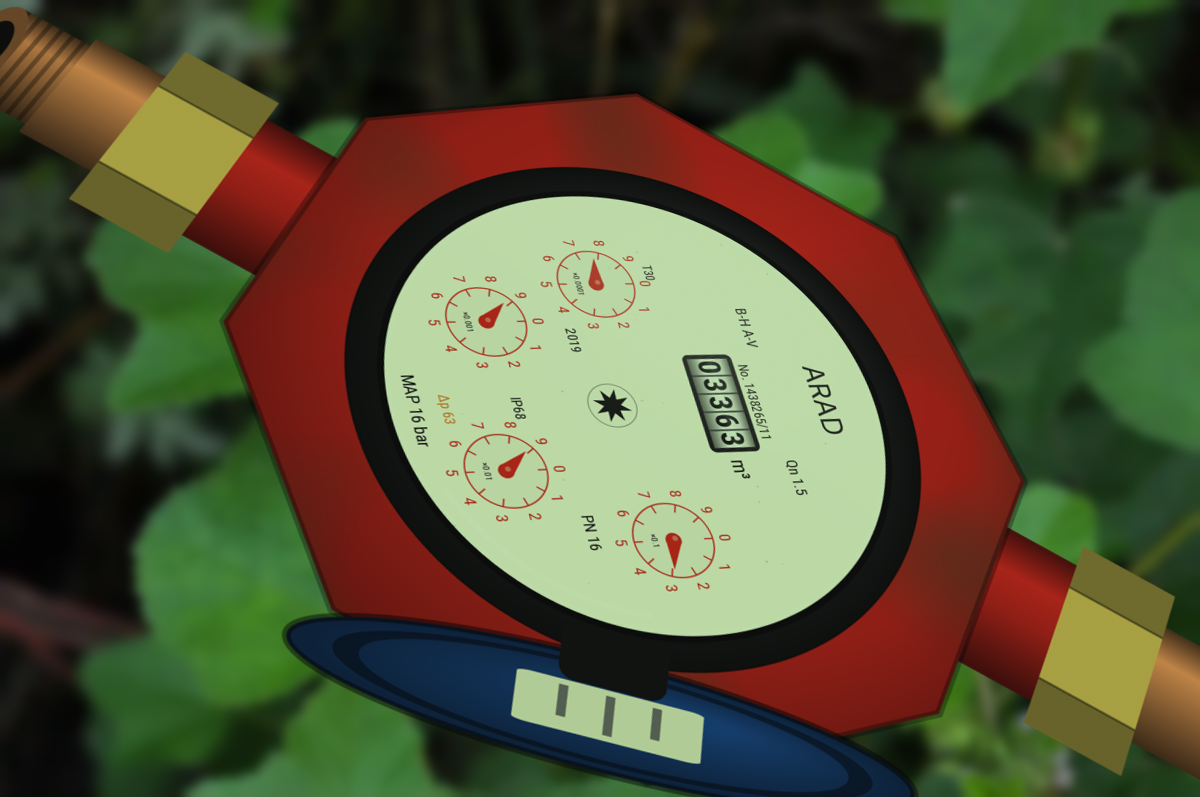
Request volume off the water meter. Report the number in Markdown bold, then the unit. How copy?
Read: **3363.2887** m³
